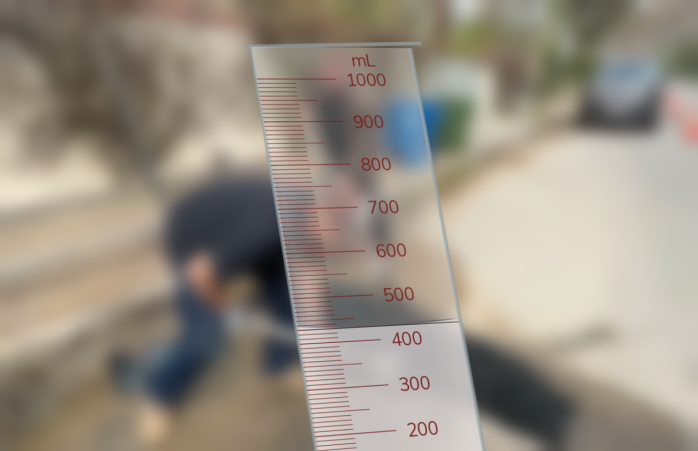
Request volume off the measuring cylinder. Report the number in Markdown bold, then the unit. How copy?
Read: **430** mL
